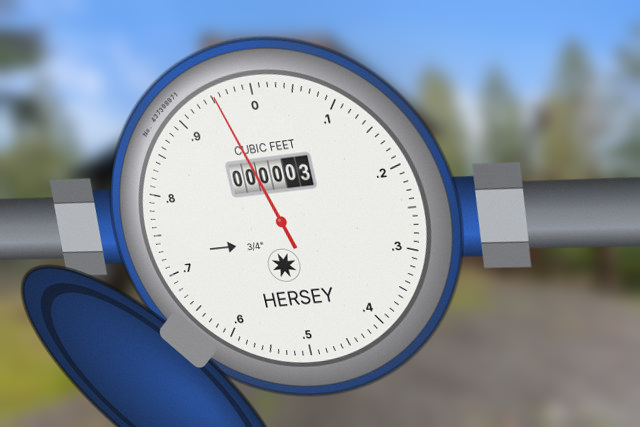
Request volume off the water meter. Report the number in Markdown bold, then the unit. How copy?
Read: **2.95** ft³
